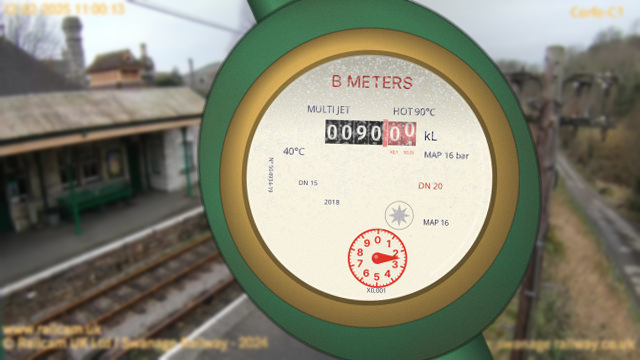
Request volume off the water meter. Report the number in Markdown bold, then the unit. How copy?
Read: **90.002** kL
